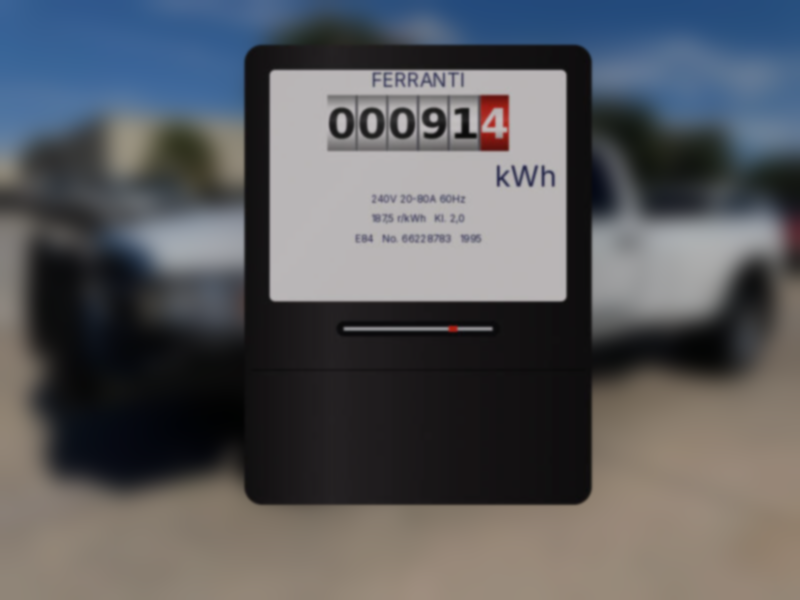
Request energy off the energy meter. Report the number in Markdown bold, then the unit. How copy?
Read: **91.4** kWh
